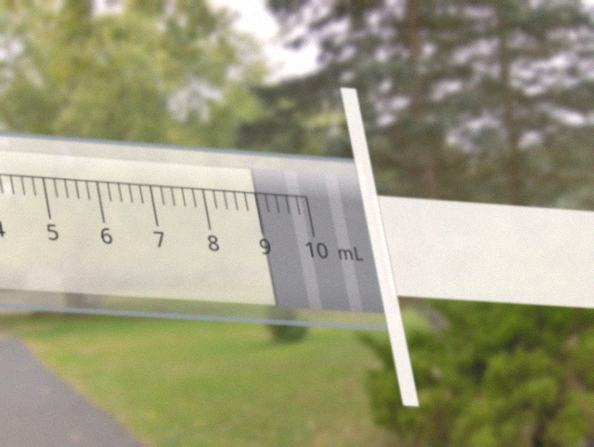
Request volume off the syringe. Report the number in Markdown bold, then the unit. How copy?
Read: **9** mL
